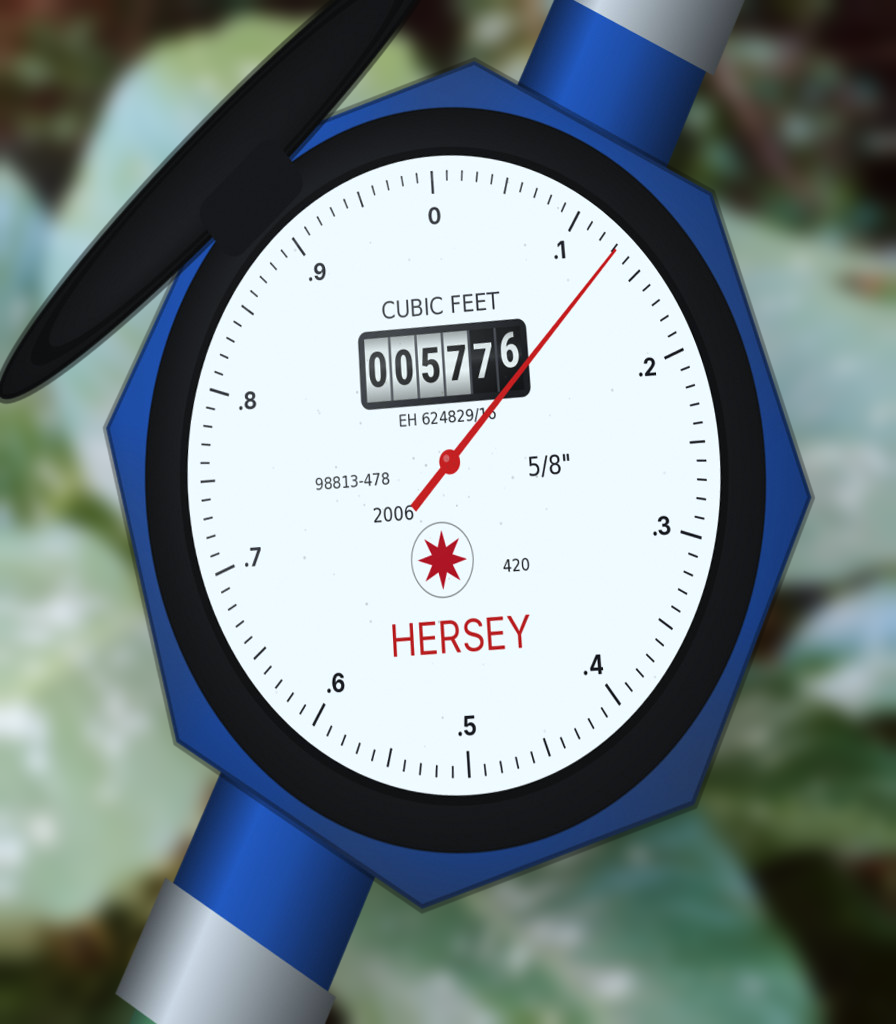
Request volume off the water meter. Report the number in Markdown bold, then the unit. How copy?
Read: **5776.13** ft³
